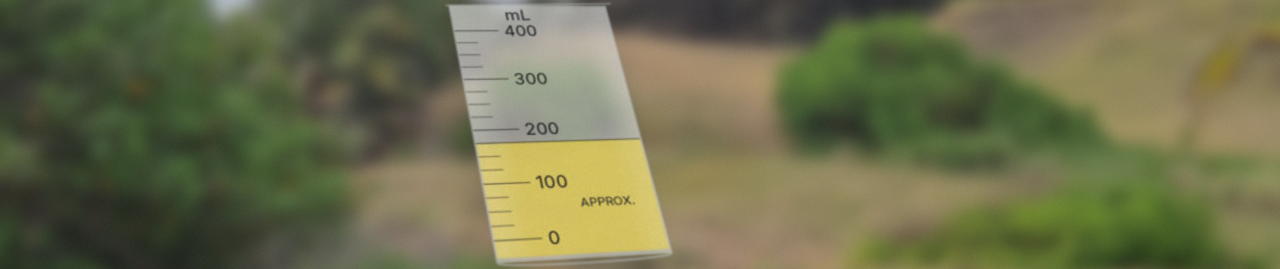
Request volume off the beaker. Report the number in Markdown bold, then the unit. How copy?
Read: **175** mL
